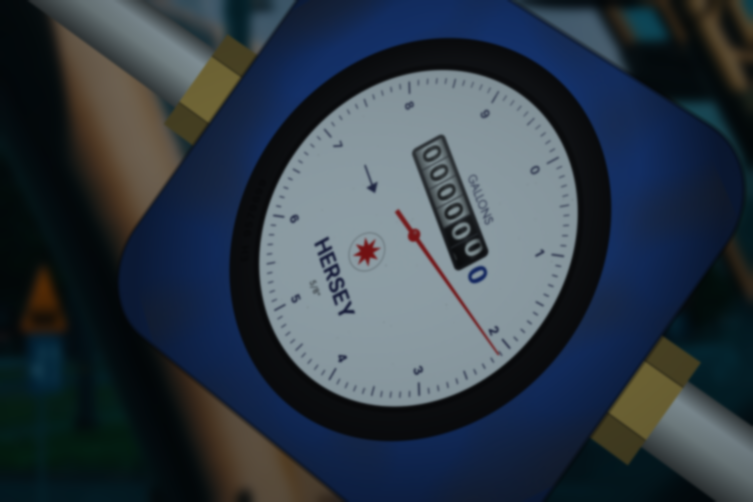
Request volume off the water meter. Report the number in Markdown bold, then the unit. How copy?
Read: **2.1** gal
